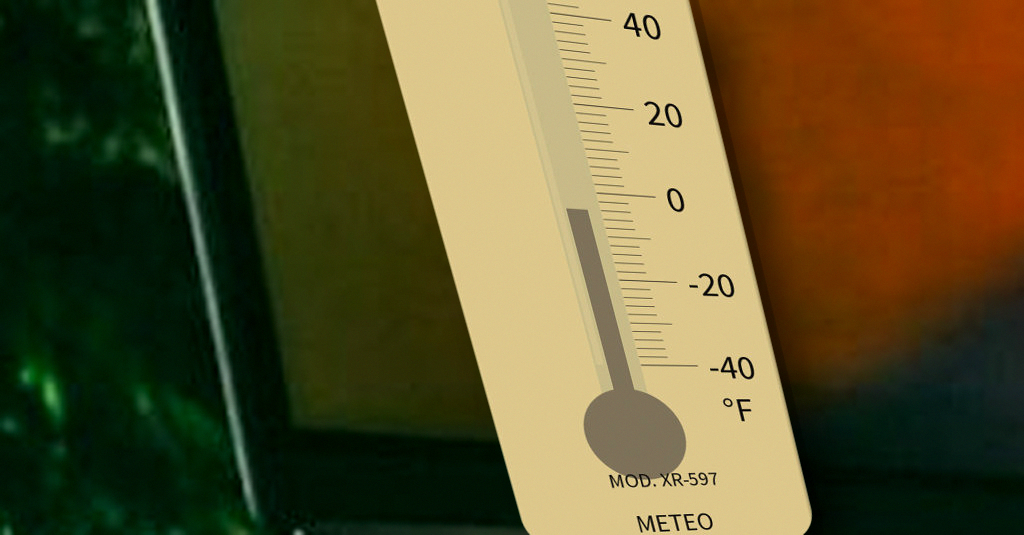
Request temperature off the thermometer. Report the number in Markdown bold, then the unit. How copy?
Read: **-4** °F
